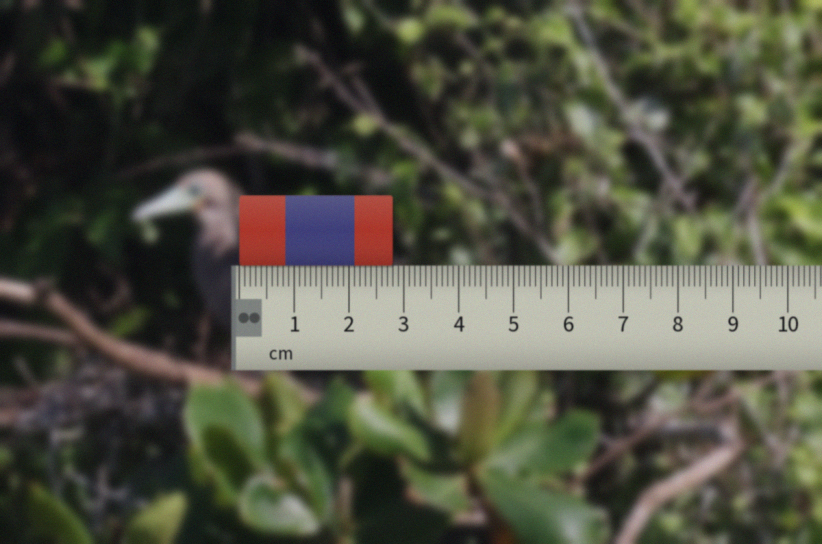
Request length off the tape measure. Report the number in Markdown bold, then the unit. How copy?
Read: **2.8** cm
